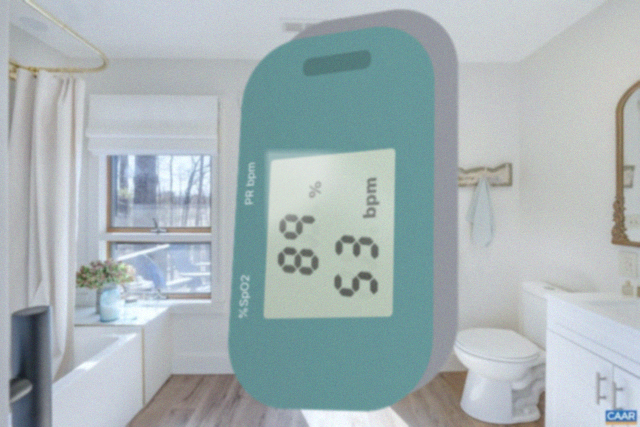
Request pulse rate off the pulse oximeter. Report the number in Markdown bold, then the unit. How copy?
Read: **53** bpm
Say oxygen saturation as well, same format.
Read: **89** %
